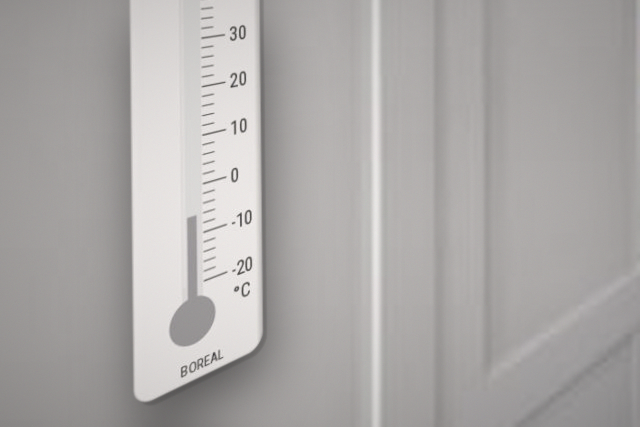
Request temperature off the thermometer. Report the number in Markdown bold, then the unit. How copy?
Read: **-6** °C
